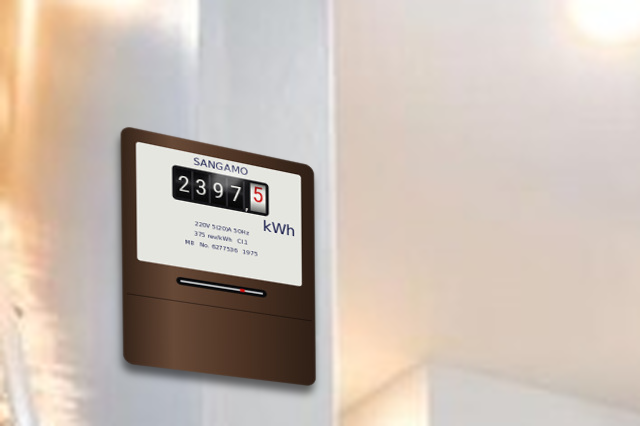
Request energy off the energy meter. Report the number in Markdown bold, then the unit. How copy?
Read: **2397.5** kWh
